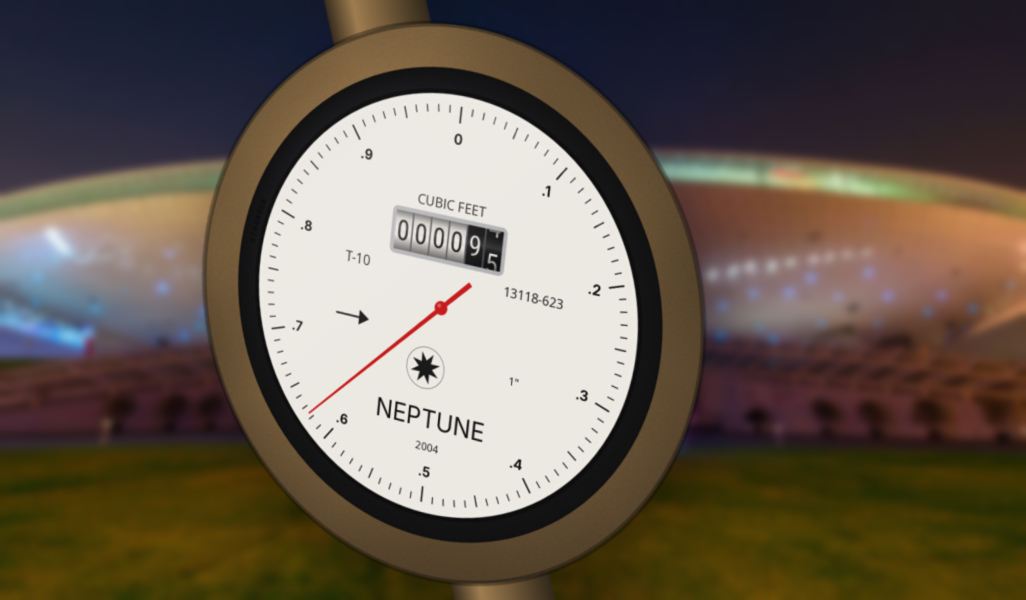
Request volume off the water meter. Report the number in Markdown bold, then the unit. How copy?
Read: **94.62** ft³
